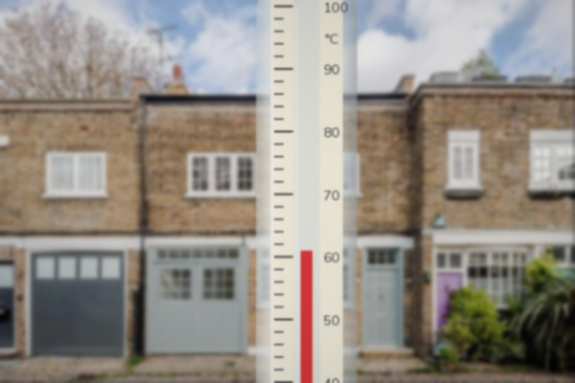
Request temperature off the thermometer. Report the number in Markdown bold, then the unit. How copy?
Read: **61** °C
